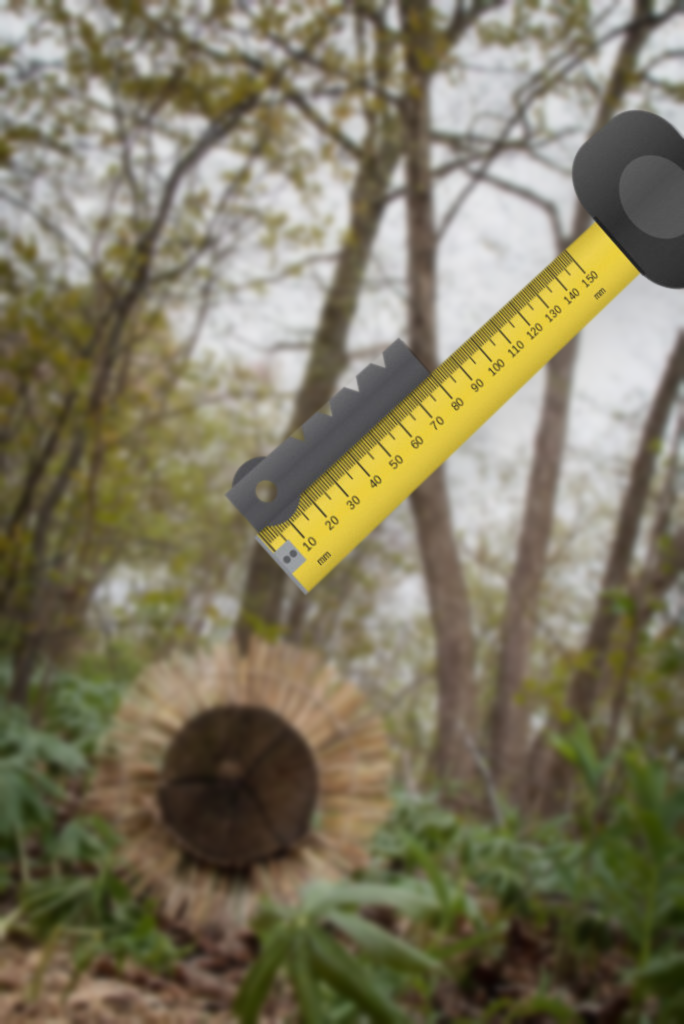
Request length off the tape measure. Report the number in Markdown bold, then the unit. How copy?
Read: **80** mm
